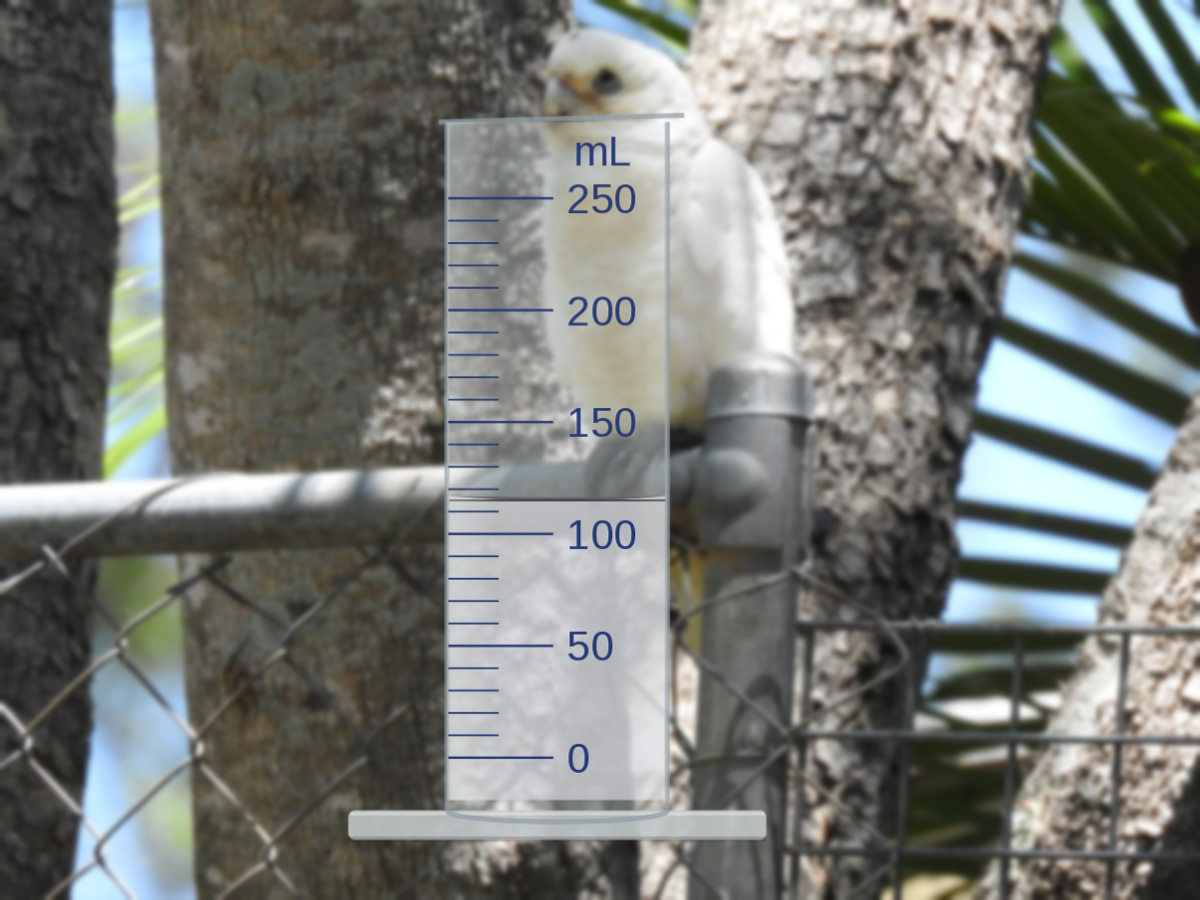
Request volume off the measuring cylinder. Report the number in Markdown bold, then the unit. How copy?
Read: **115** mL
